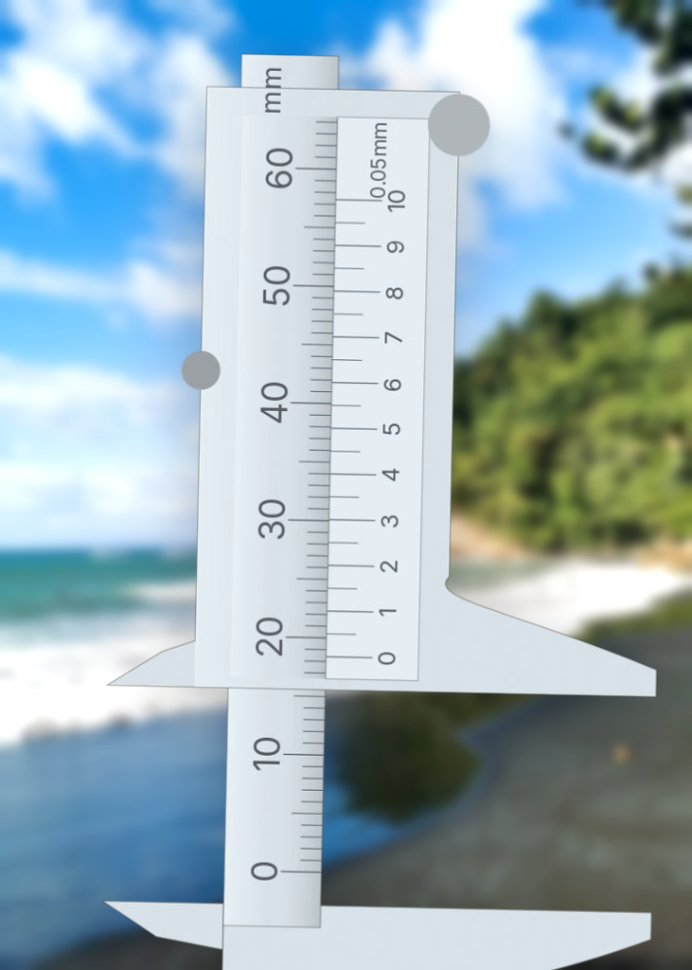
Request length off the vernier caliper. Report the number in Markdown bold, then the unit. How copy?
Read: **18.4** mm
